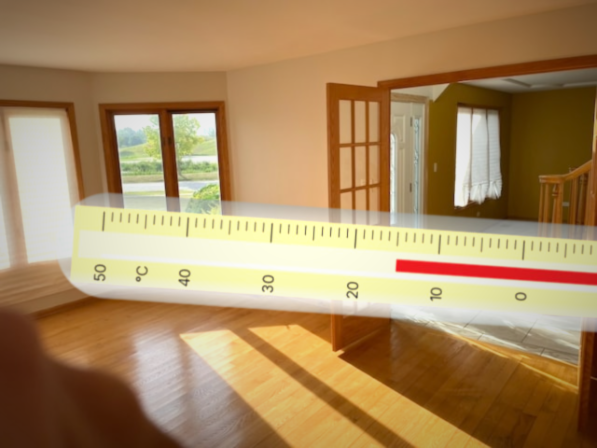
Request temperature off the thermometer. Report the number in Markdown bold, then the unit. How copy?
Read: **15** °C
